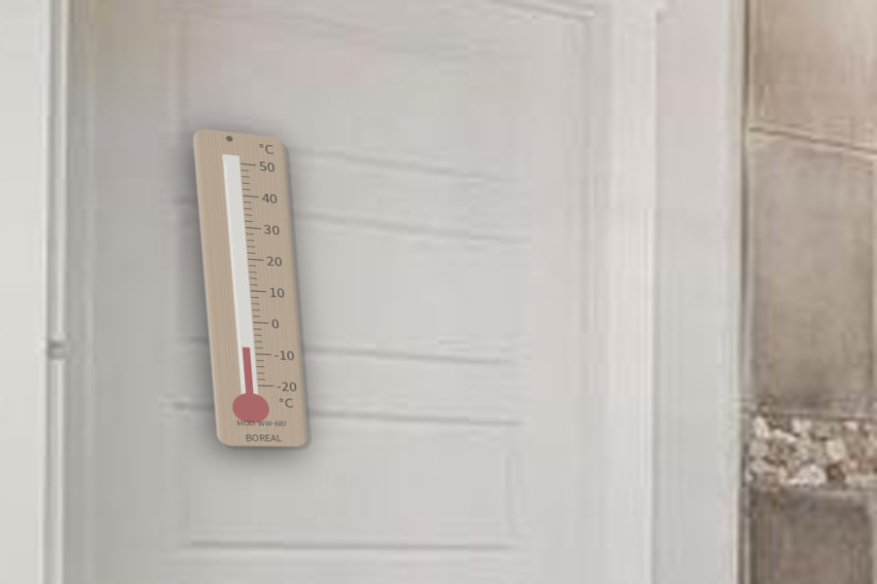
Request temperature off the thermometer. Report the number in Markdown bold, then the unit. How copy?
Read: **-8** °C
